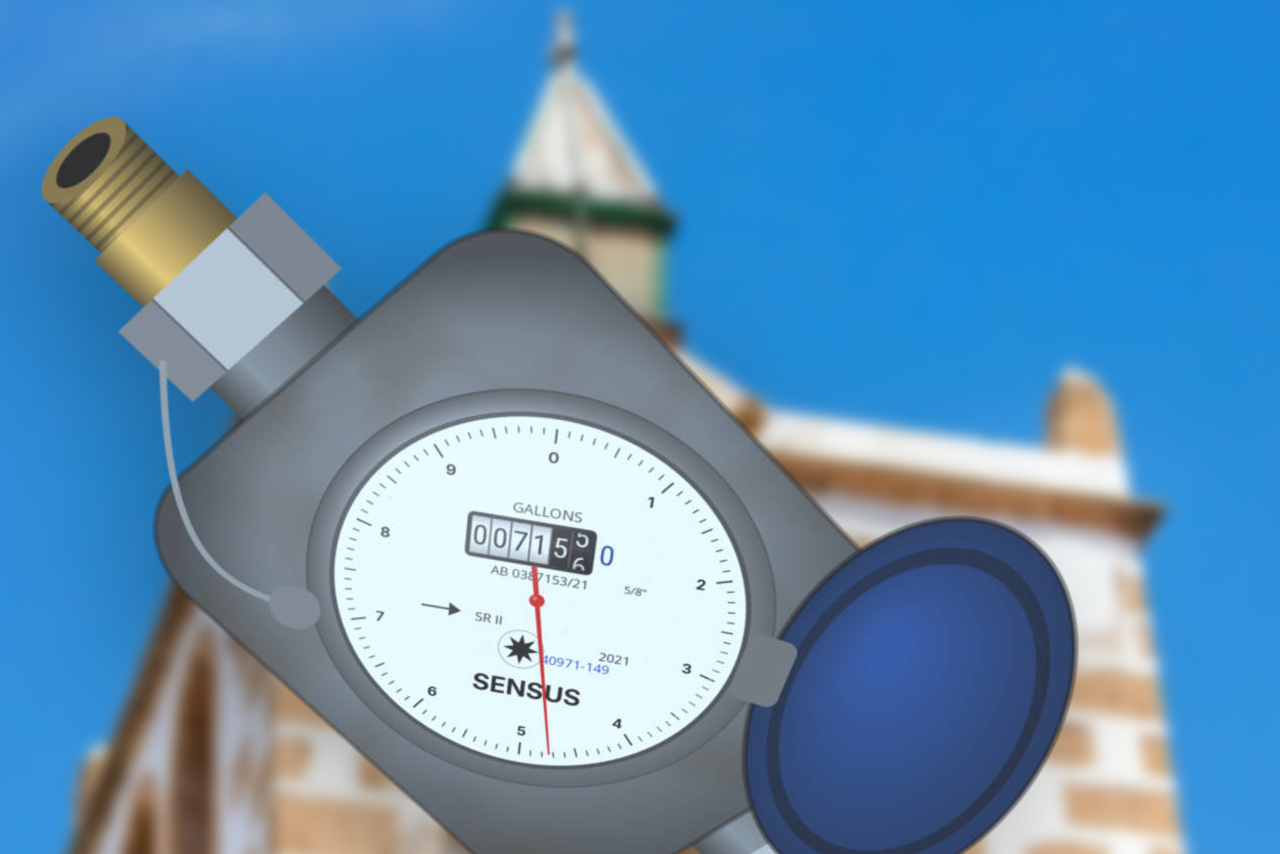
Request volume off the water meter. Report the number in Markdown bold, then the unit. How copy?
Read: **71554.7** gal
